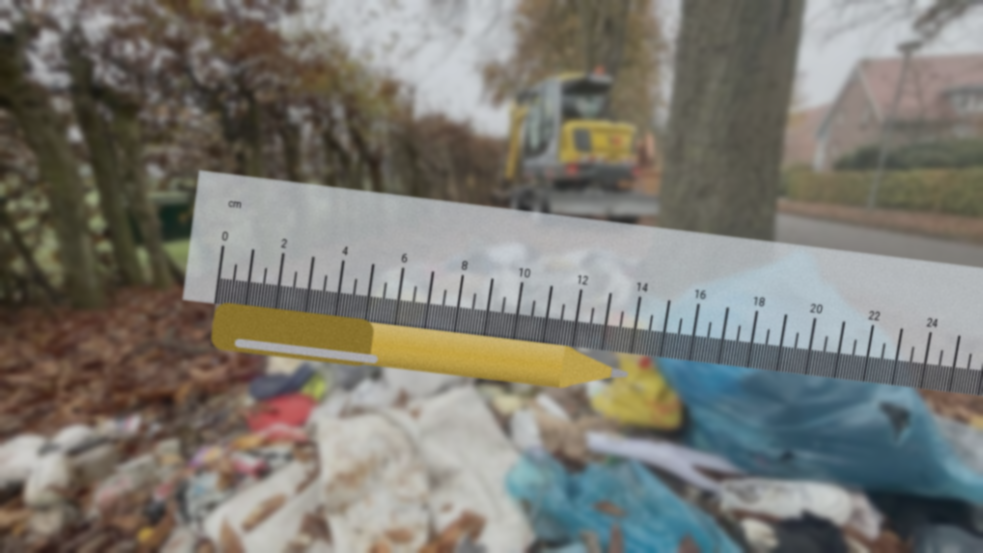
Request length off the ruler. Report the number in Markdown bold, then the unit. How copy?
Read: **14** cm
